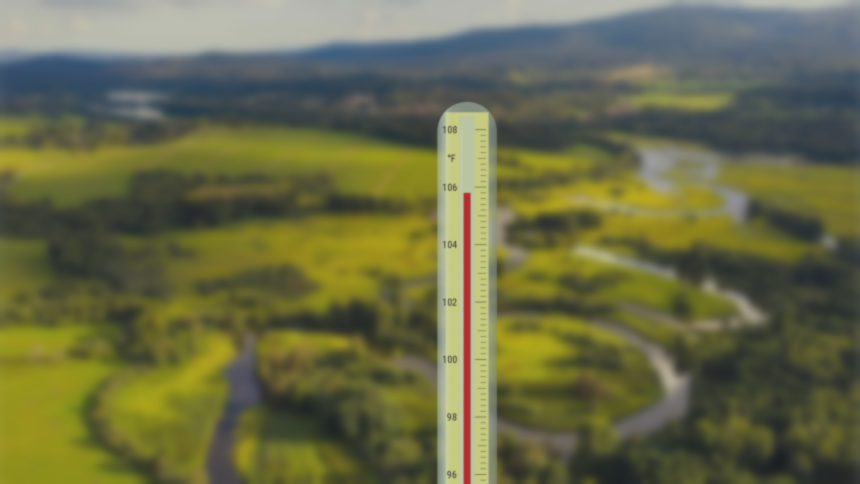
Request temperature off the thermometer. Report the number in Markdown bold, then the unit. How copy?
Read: **105.8** °F
